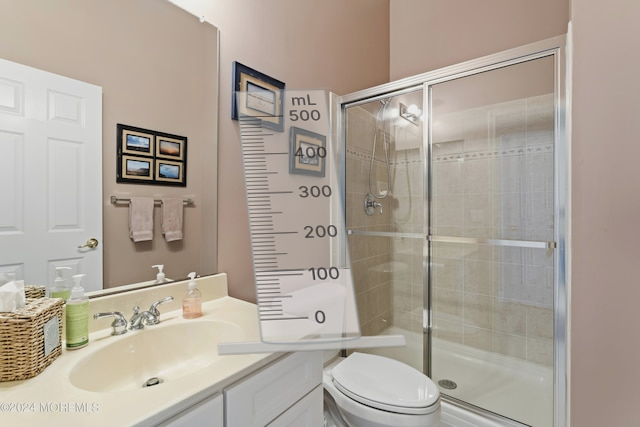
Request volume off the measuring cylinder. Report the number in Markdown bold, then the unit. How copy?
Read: **110** mL
